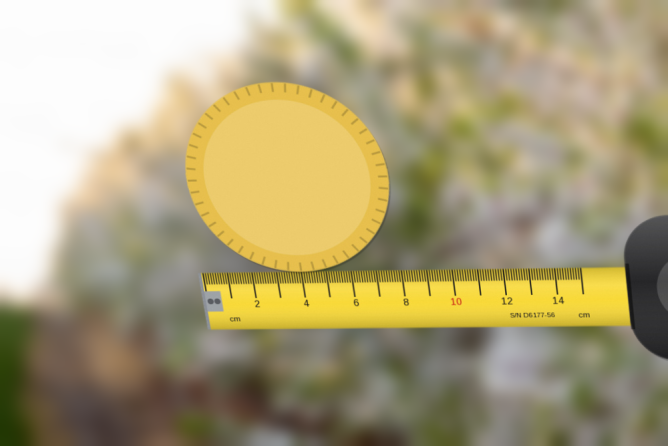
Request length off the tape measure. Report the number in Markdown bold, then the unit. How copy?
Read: **8** cm
